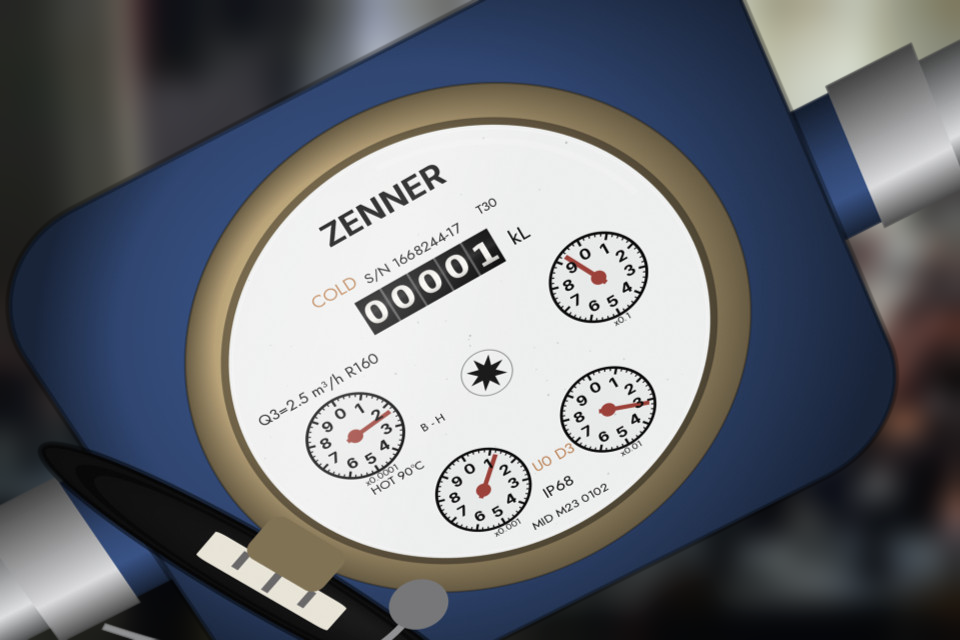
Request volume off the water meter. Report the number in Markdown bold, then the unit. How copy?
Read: **0.9312** kL
